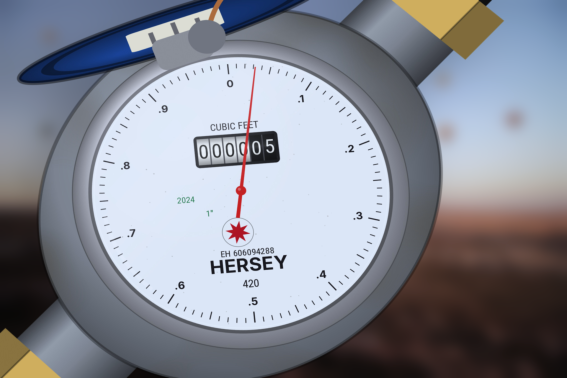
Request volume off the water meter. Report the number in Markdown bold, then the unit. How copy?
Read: **5.03** ft³
